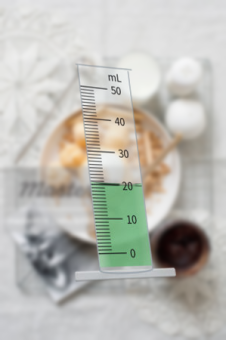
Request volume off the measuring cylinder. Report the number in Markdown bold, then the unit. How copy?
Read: **20** mL
